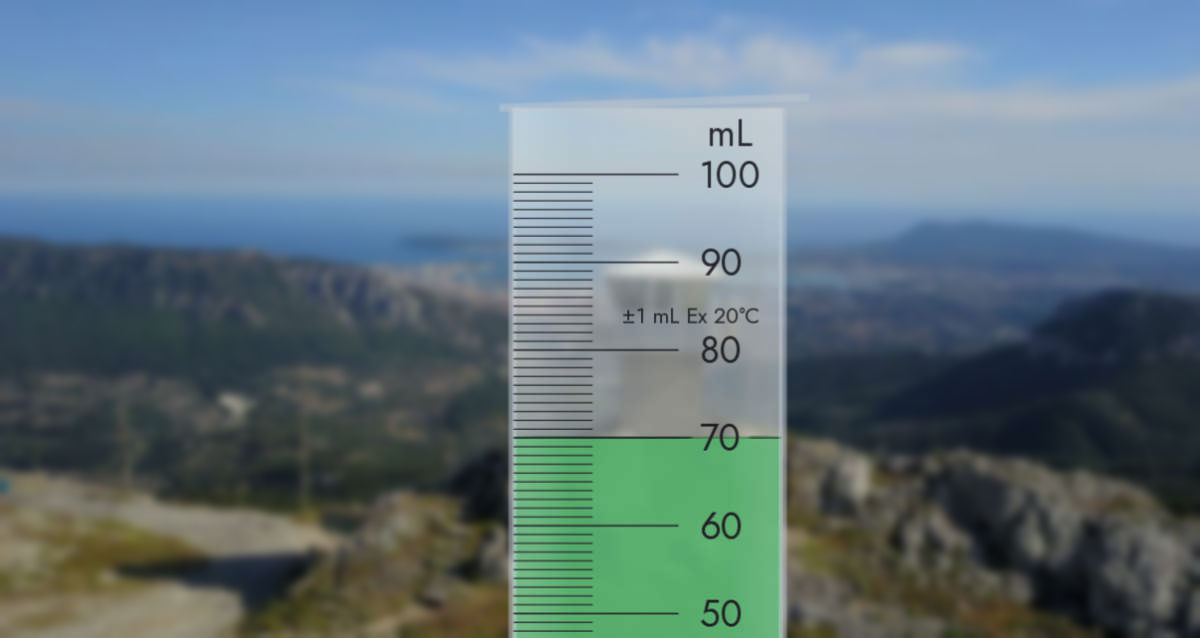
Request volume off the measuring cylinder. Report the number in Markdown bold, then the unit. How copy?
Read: **70** mL
